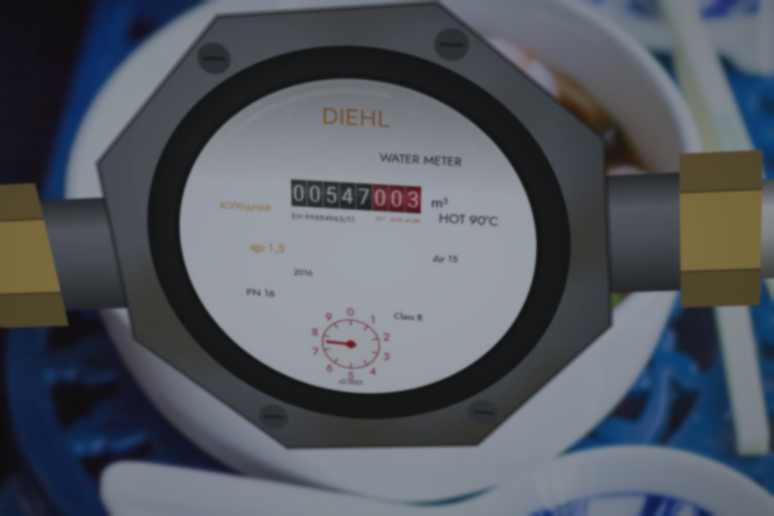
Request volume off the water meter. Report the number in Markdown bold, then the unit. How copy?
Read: **547.0037** m³
